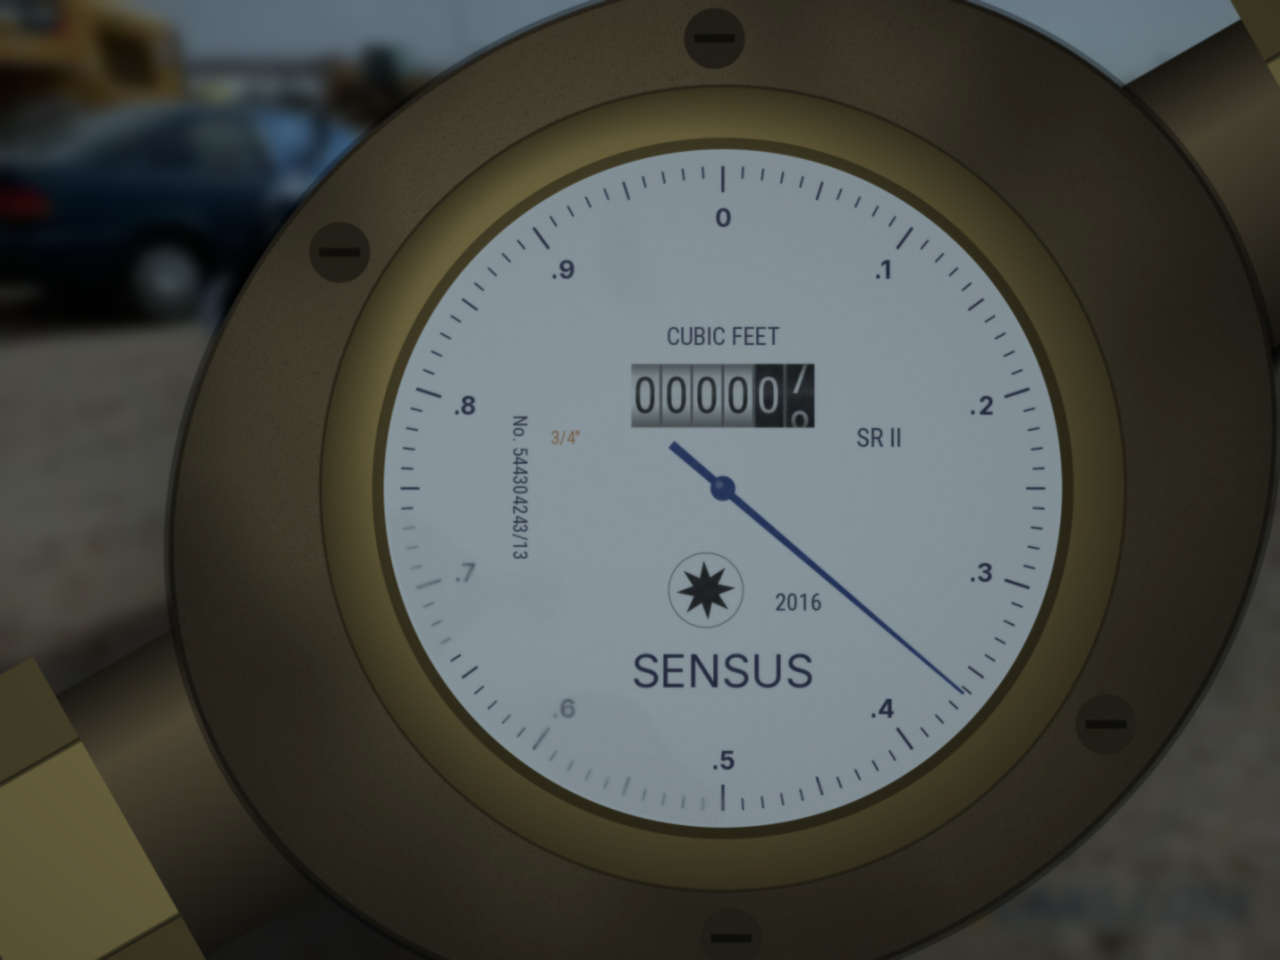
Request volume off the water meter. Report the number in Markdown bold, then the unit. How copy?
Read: **7.36** ft³
